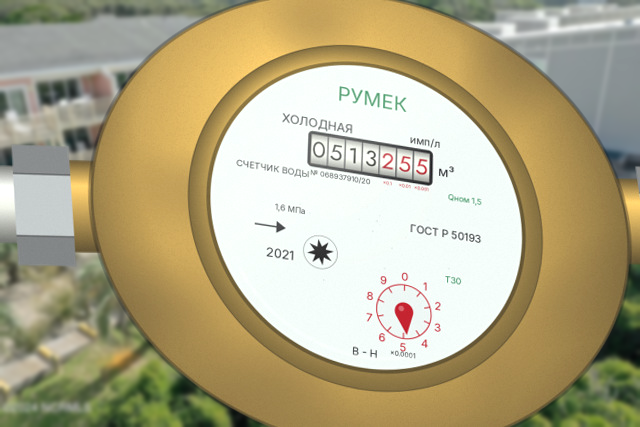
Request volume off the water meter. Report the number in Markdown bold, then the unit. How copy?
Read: **513.2554** m³
